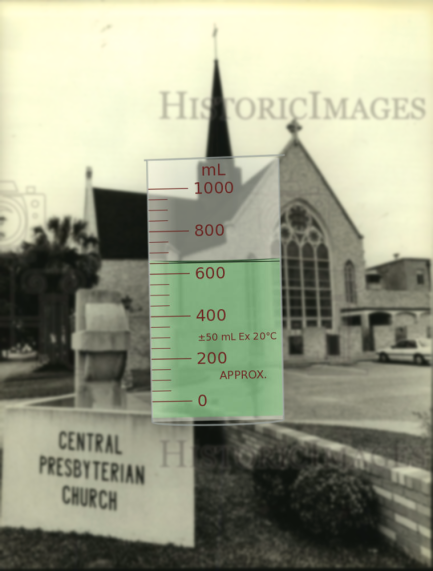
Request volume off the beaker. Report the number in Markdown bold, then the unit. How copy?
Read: **650** mL
